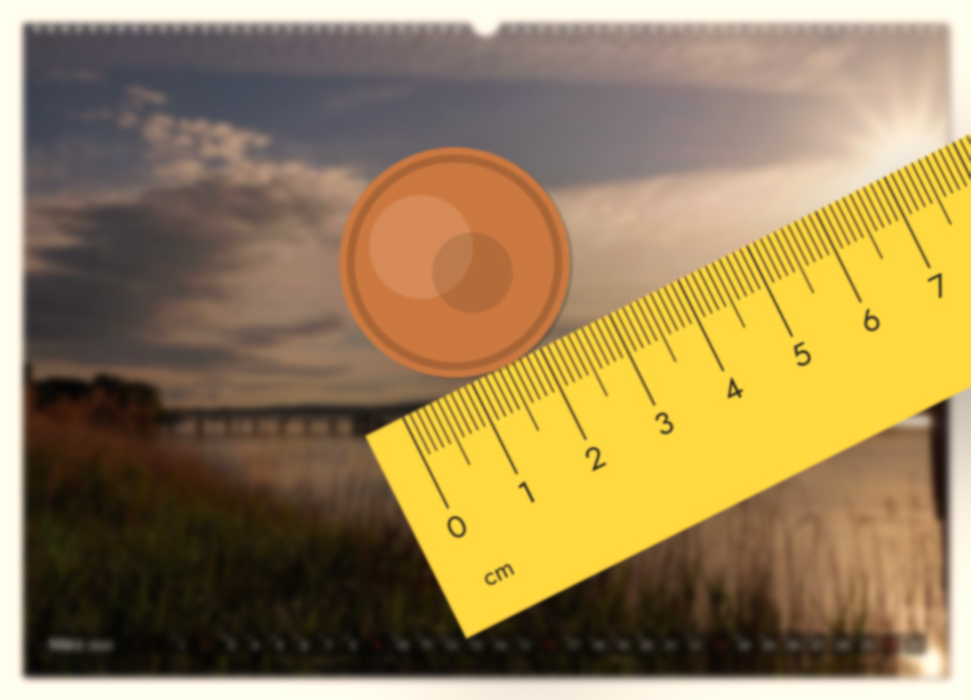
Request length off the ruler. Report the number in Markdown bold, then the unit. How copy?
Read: **3** cm
